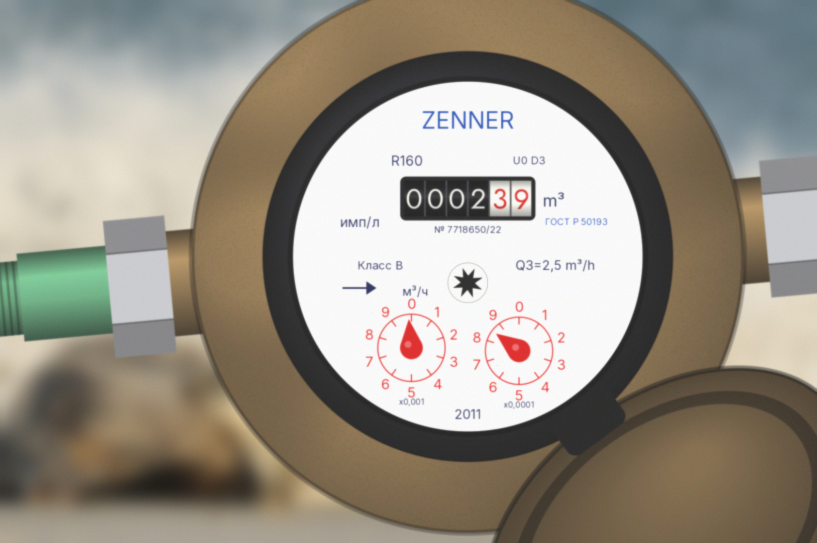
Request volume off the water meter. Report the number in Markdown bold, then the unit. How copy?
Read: **2.3898** m³
